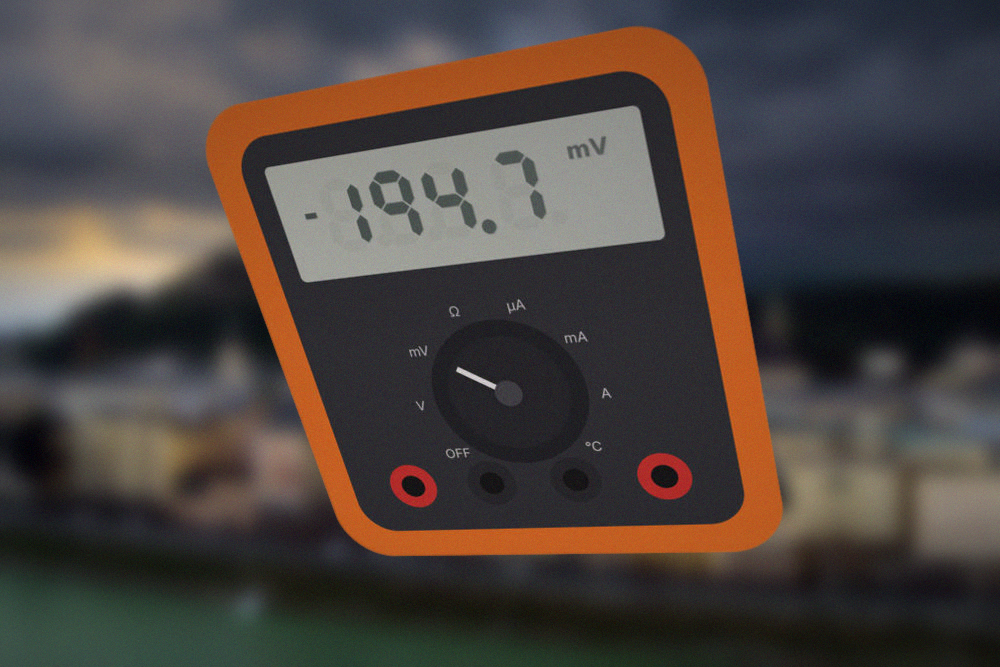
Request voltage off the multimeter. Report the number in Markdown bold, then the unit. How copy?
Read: **-194.7** mV
